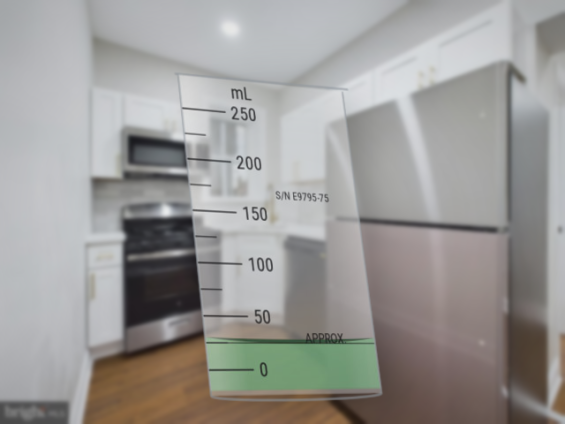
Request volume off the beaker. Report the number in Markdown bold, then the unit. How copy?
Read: **25** mL
